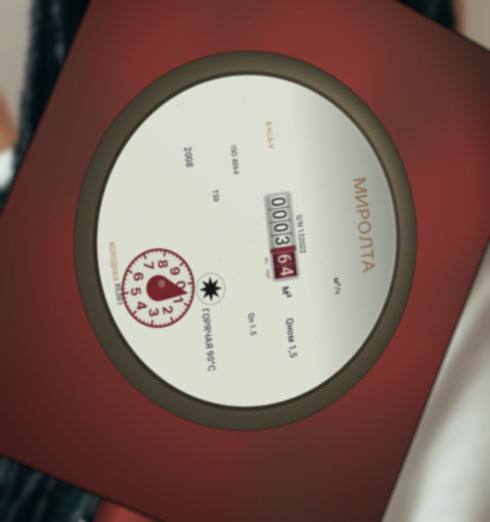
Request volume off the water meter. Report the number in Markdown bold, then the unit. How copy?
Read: **3.640** m³
